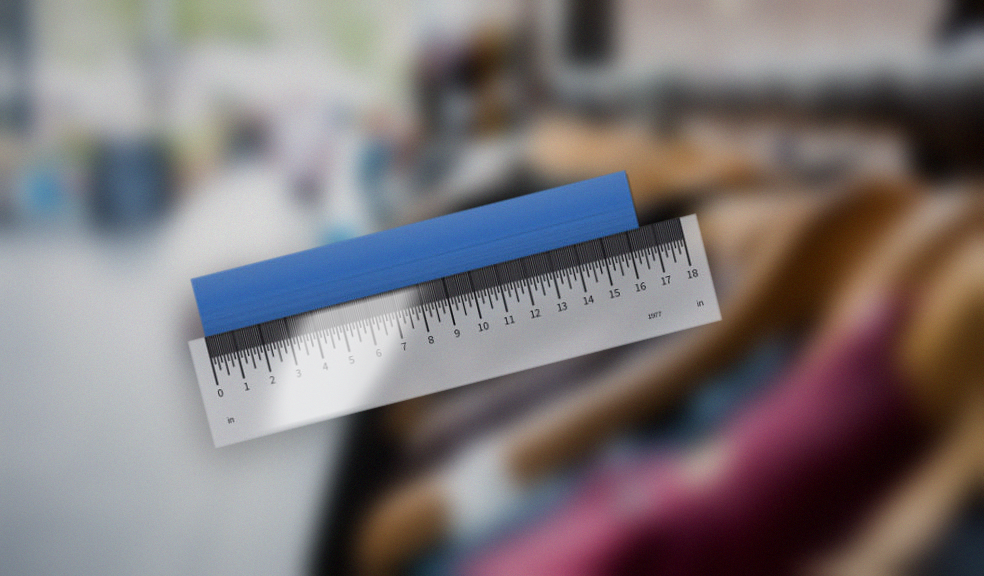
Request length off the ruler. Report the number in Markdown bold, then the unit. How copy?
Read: **16.5** in
